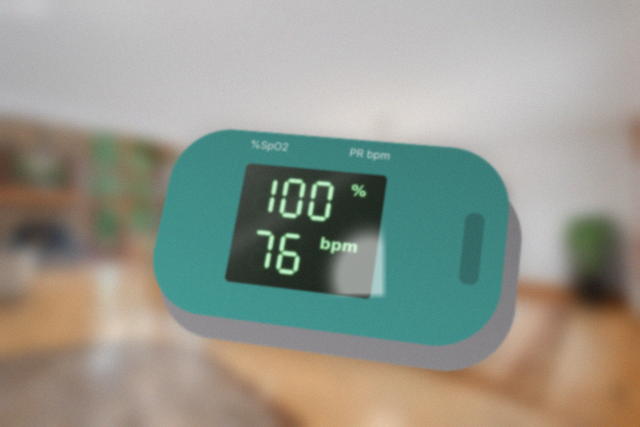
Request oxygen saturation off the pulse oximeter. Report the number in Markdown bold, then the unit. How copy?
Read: **100** %
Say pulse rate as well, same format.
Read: **76** bpm
